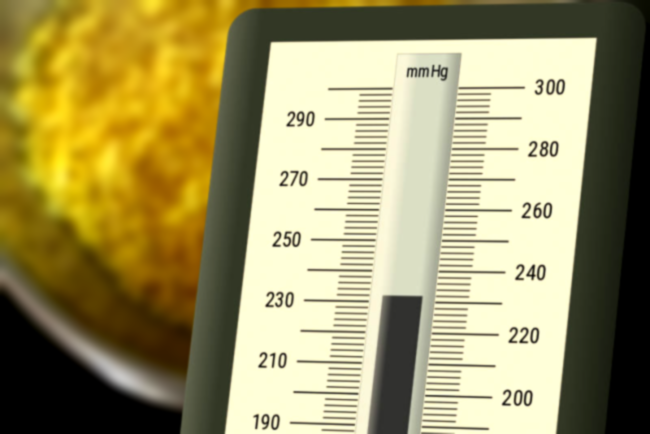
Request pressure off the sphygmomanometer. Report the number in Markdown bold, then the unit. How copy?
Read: **232** mmHg
